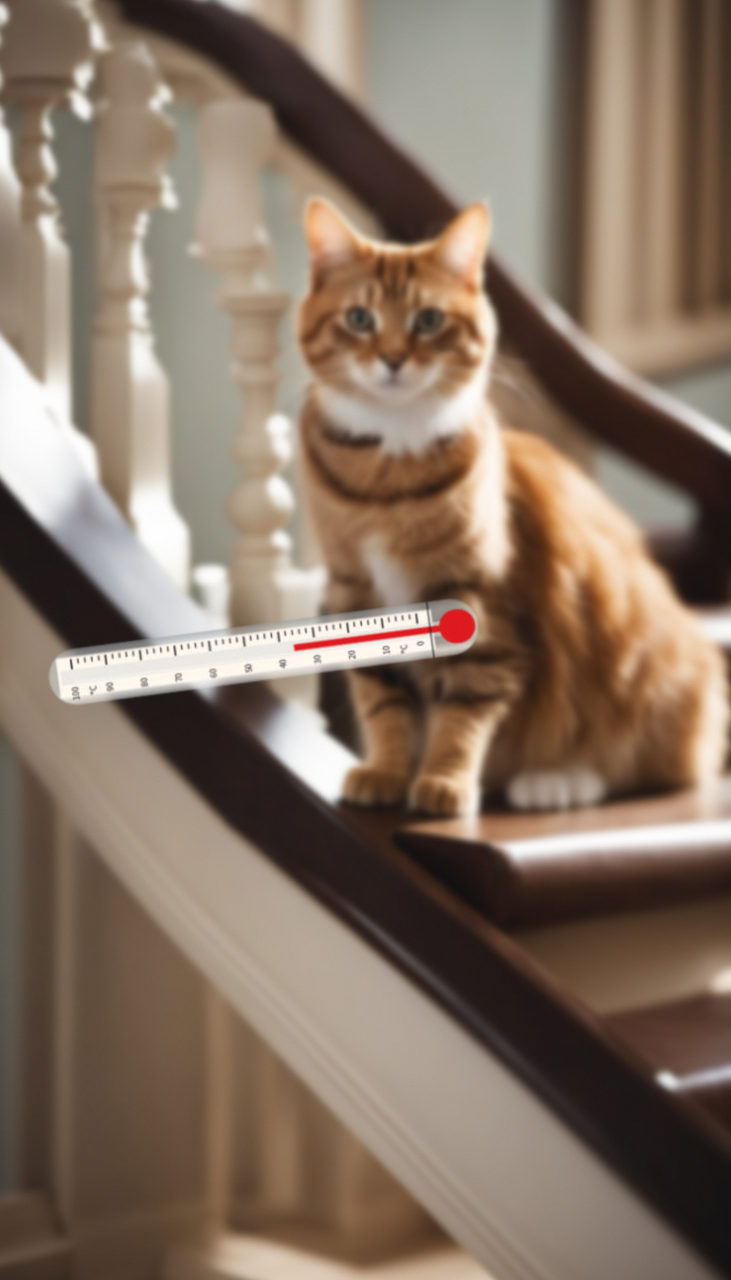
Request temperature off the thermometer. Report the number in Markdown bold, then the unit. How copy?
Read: **36** °C
